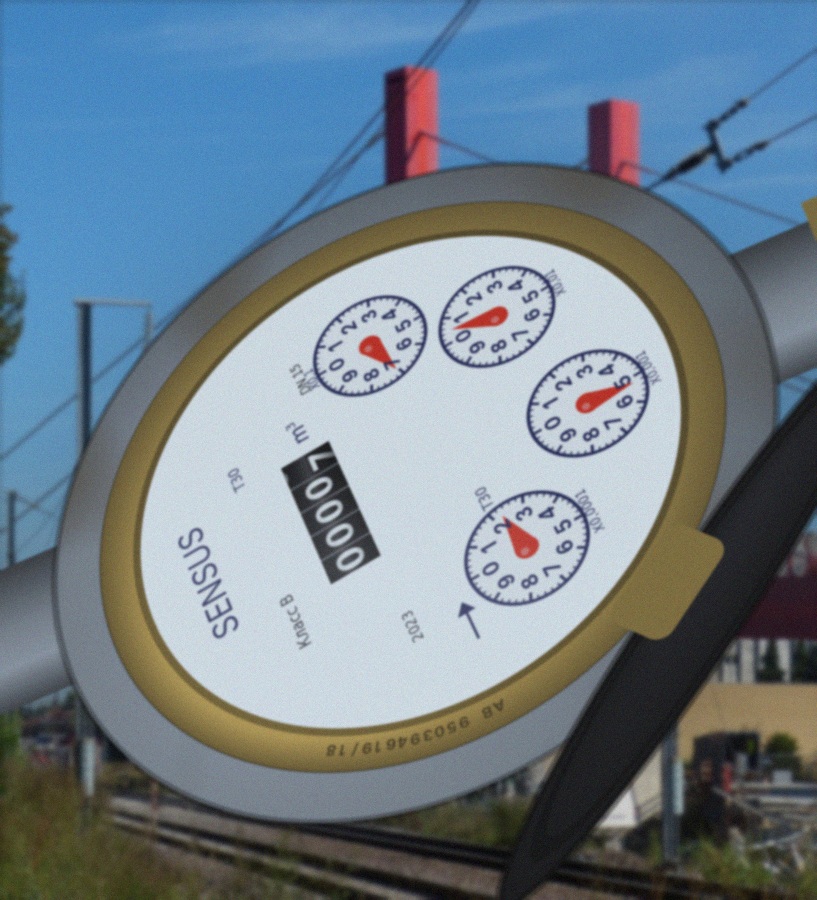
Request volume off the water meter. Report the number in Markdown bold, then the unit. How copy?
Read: **6.7052** m³
